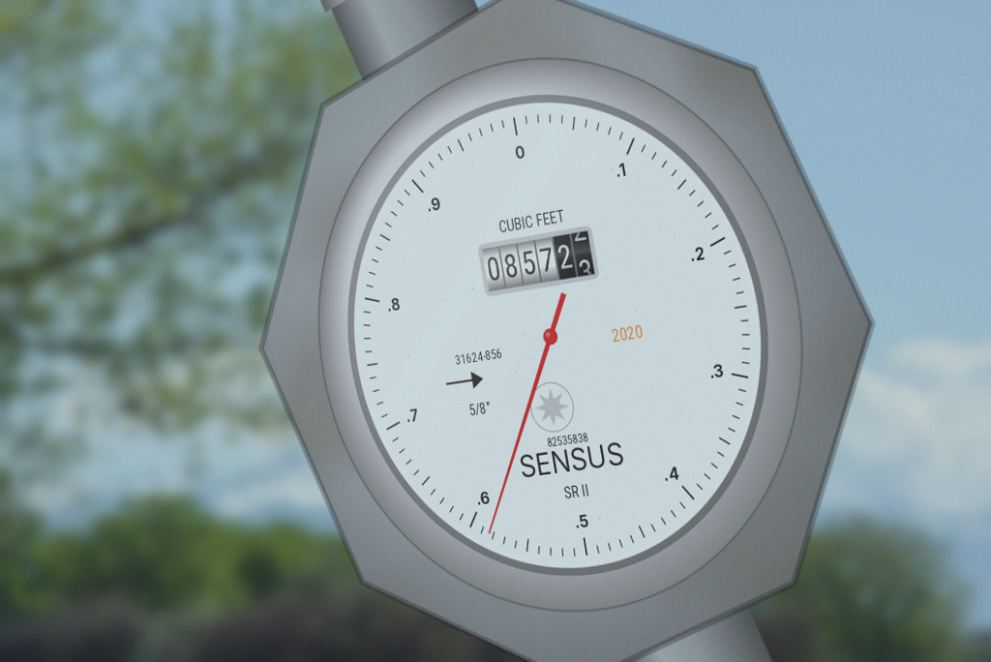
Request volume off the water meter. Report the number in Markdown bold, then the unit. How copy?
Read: **85722.58** ft³
